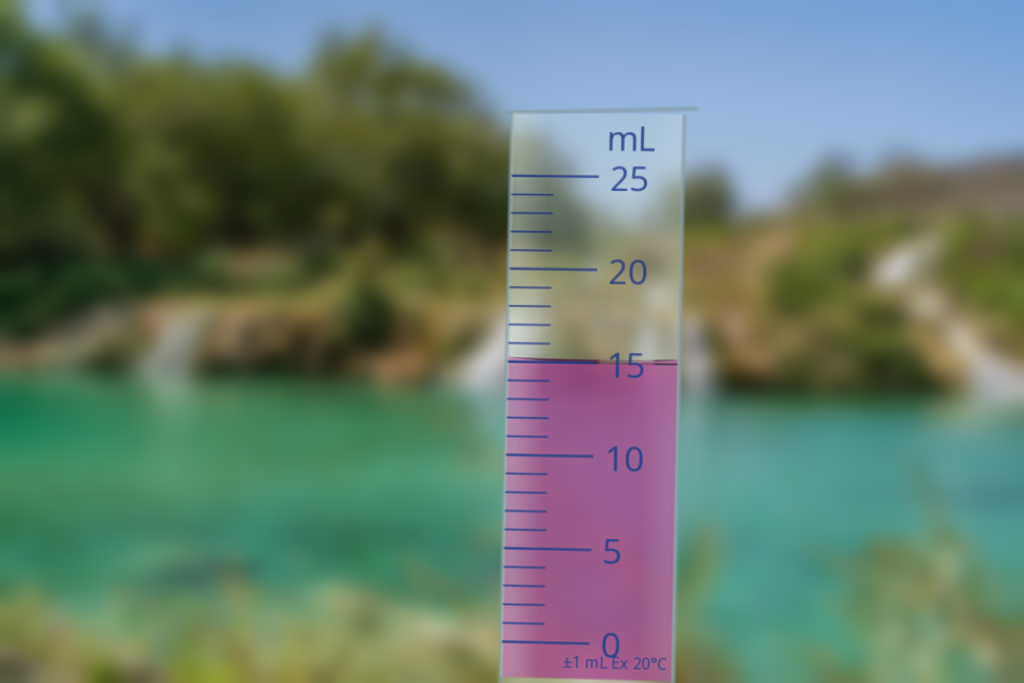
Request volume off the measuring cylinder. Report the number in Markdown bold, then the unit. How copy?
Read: **15** mL
